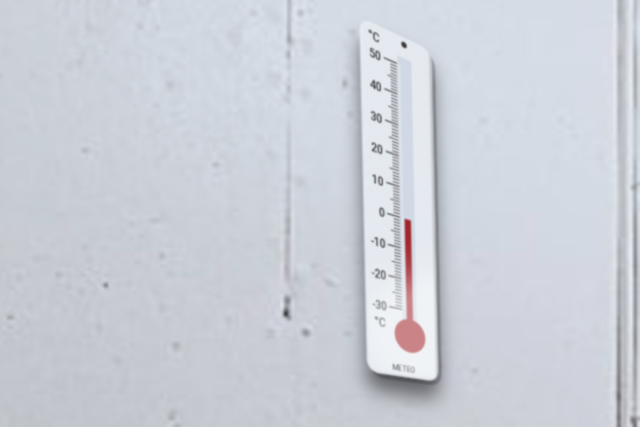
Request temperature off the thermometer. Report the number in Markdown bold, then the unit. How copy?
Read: **0** °C
